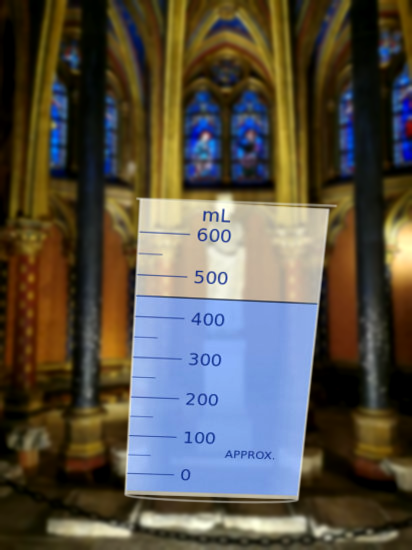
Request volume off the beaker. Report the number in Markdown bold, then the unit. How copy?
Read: **450** mL
